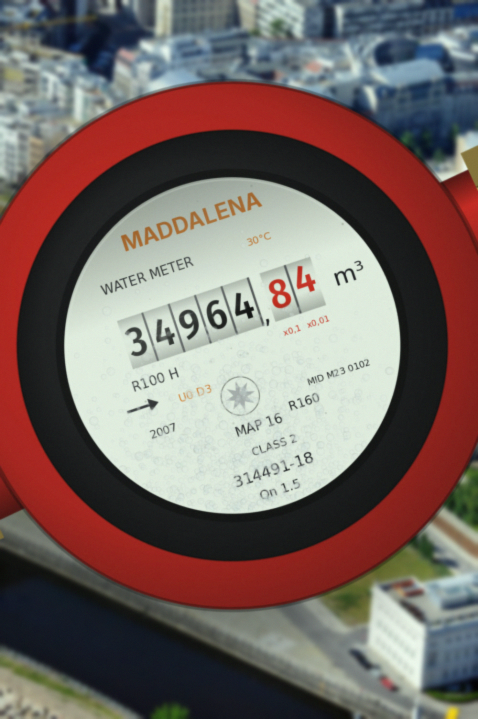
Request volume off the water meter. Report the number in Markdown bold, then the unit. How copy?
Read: **34964.84** m³
